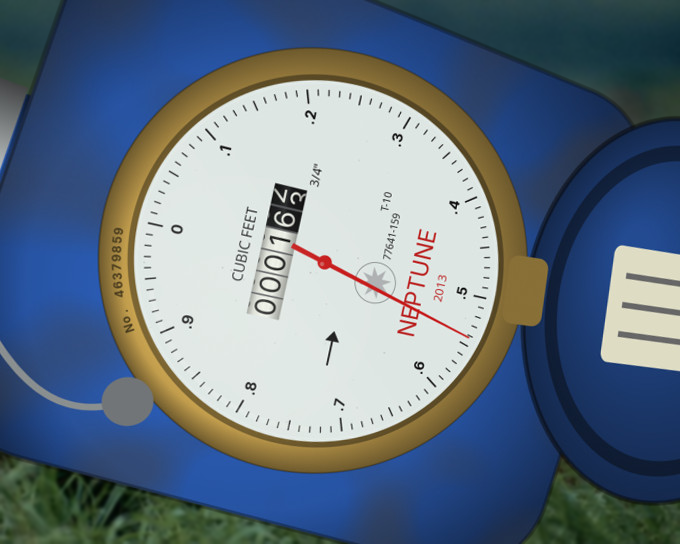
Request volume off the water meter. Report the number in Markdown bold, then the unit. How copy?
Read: **162.54** ft³
